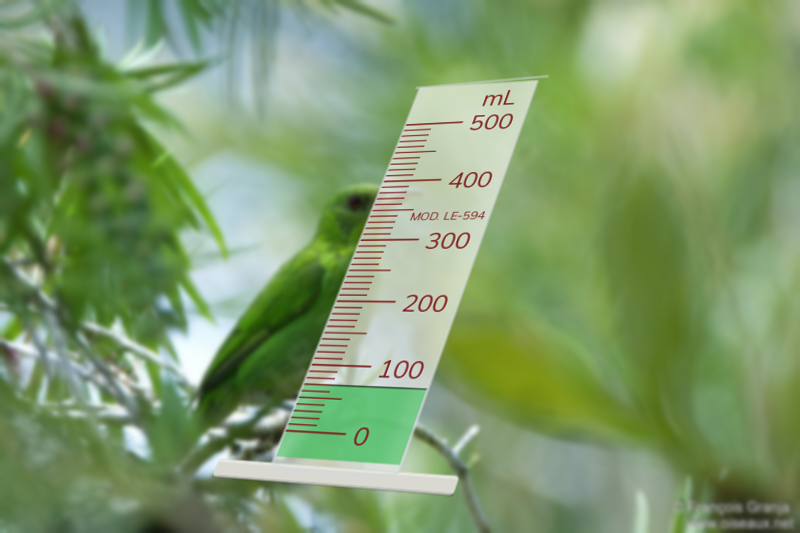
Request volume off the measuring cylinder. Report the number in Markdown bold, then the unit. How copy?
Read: **70** mL
